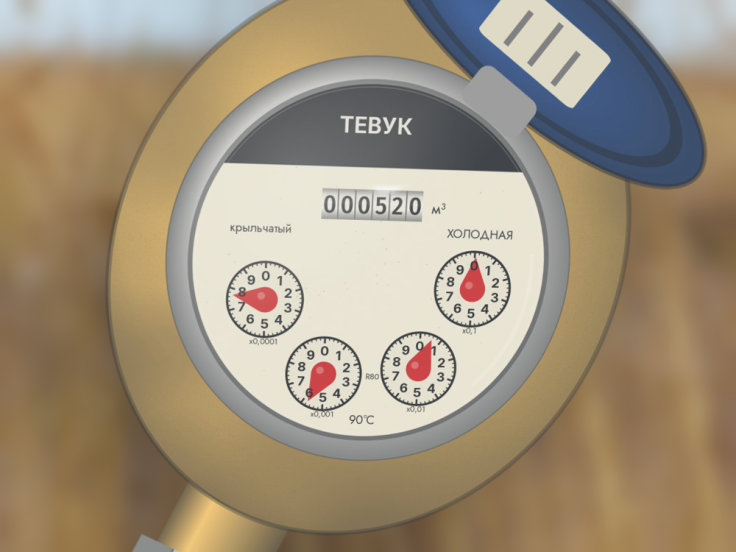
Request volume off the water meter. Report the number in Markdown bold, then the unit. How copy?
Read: **520.0057** m³
